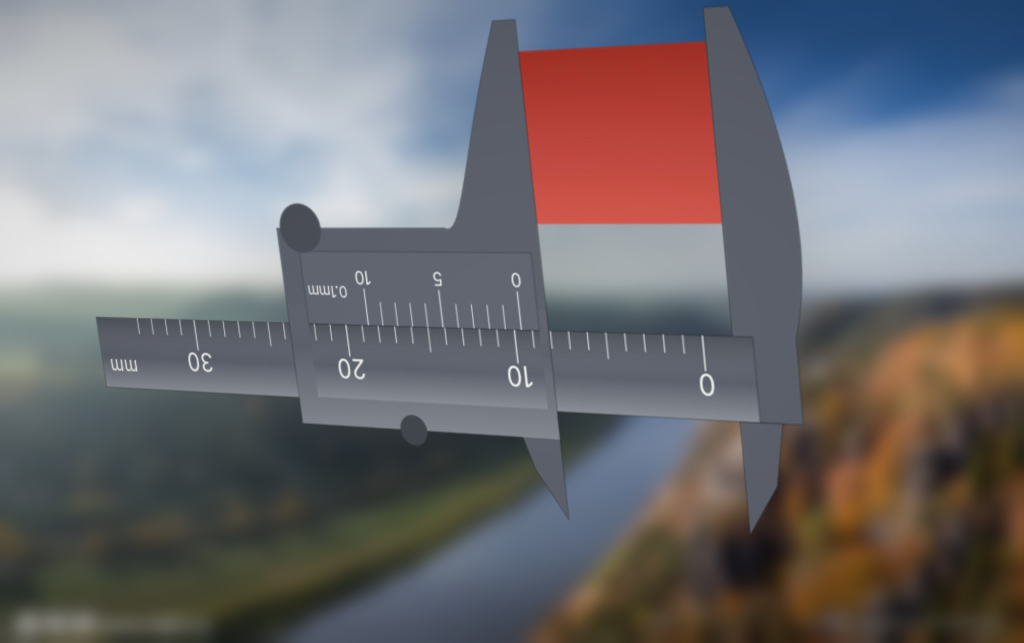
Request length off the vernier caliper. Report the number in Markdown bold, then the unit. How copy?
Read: **9.6** mm
